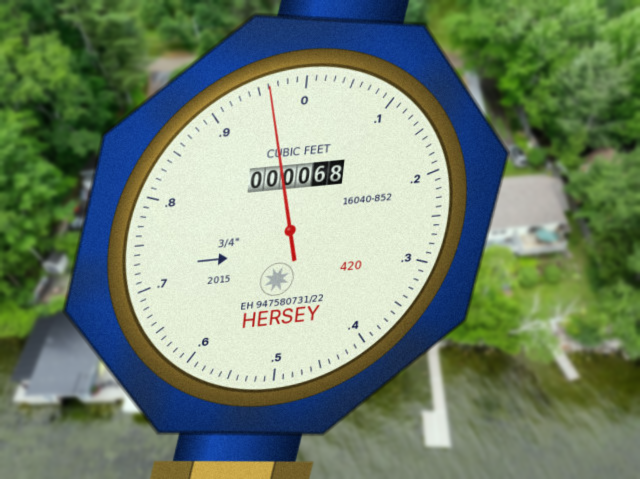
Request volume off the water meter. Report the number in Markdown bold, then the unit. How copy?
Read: **67.96** ft³
